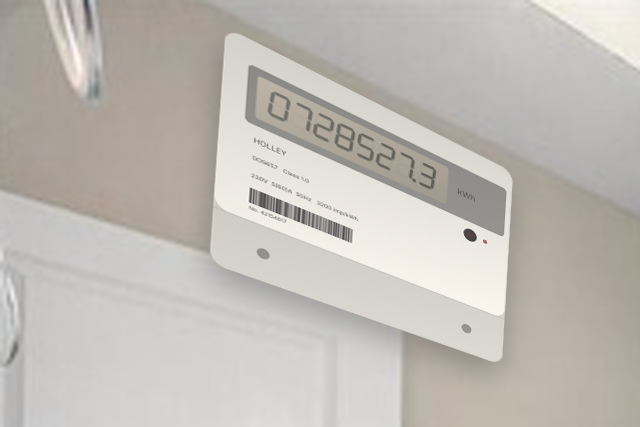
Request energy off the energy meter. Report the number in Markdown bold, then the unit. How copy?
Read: **728527.3** kWh
